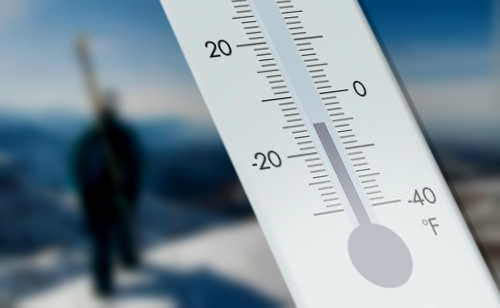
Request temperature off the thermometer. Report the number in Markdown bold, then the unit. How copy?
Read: **-10** °F
